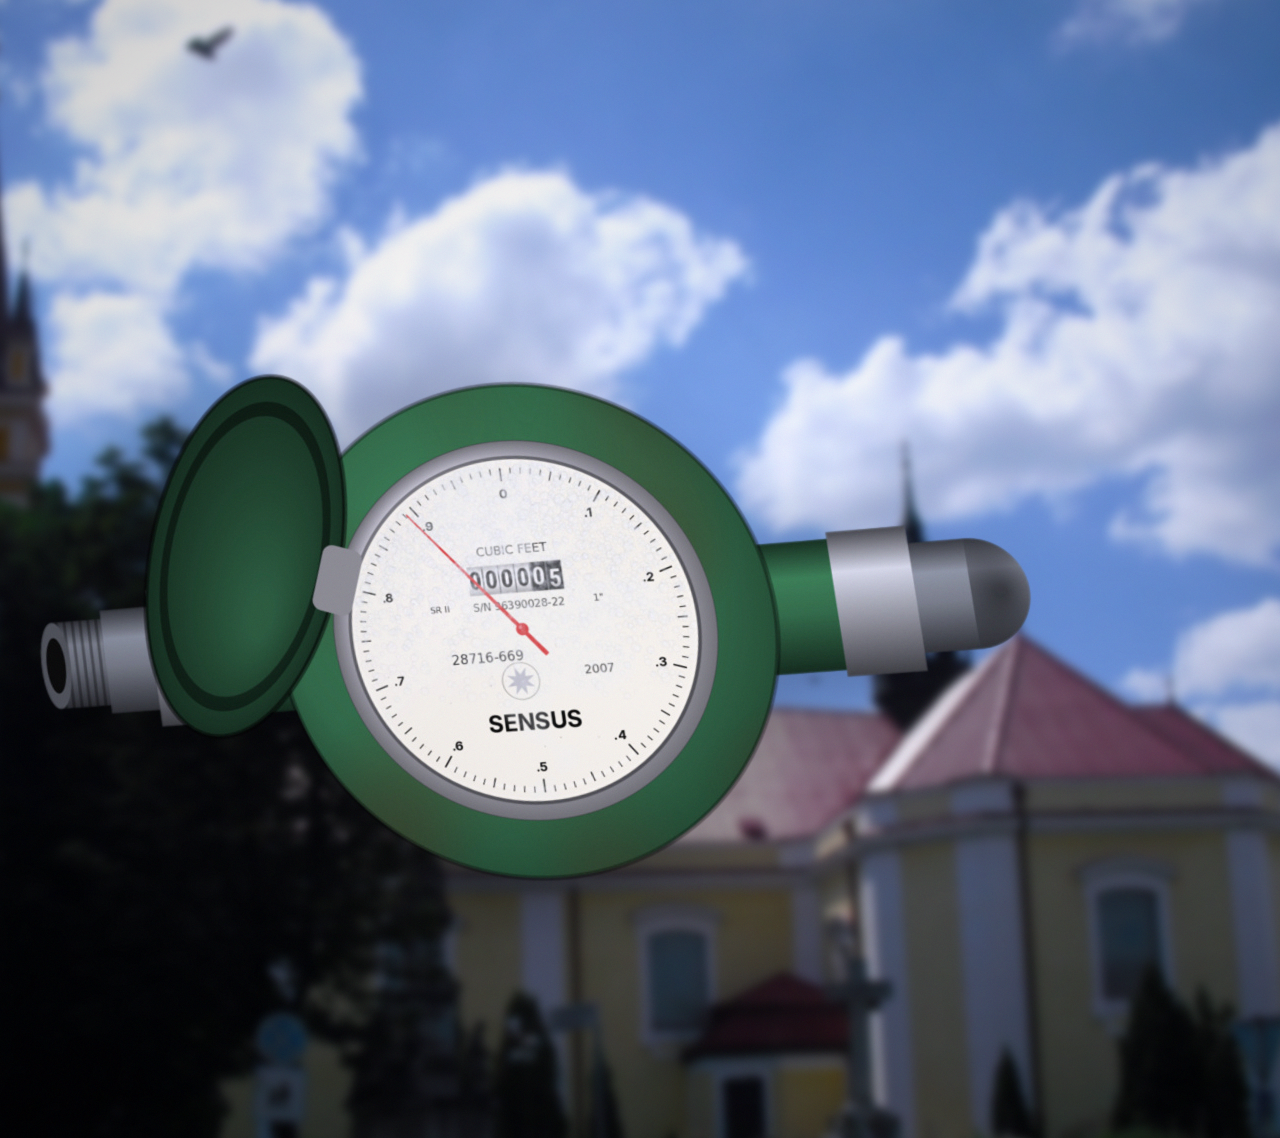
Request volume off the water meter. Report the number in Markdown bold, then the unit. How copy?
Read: **4.89** ft³
